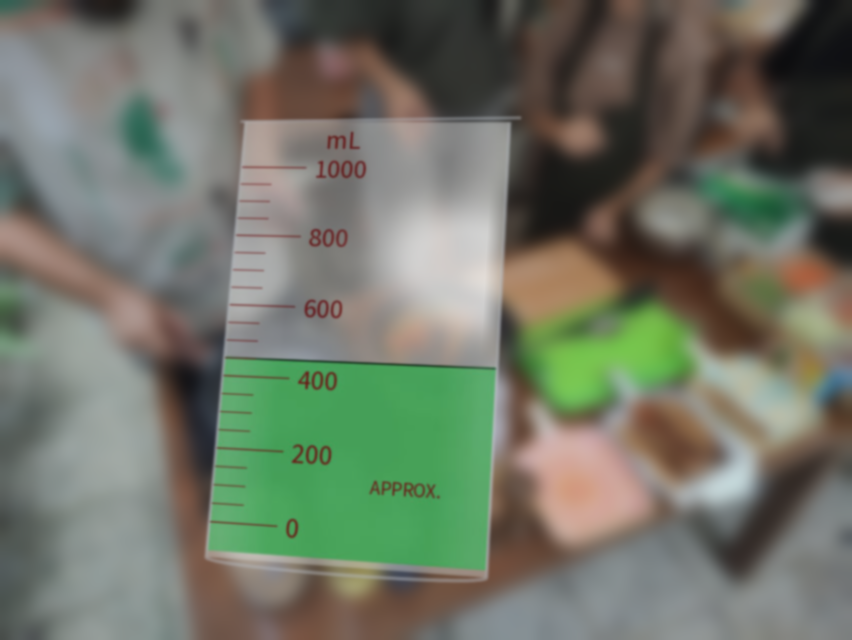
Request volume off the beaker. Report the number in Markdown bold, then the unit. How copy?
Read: **450** mL
